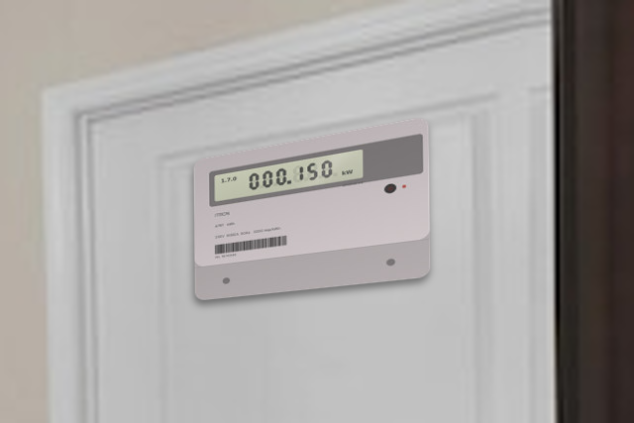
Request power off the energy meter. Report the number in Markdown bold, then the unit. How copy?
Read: **0.150** kW
